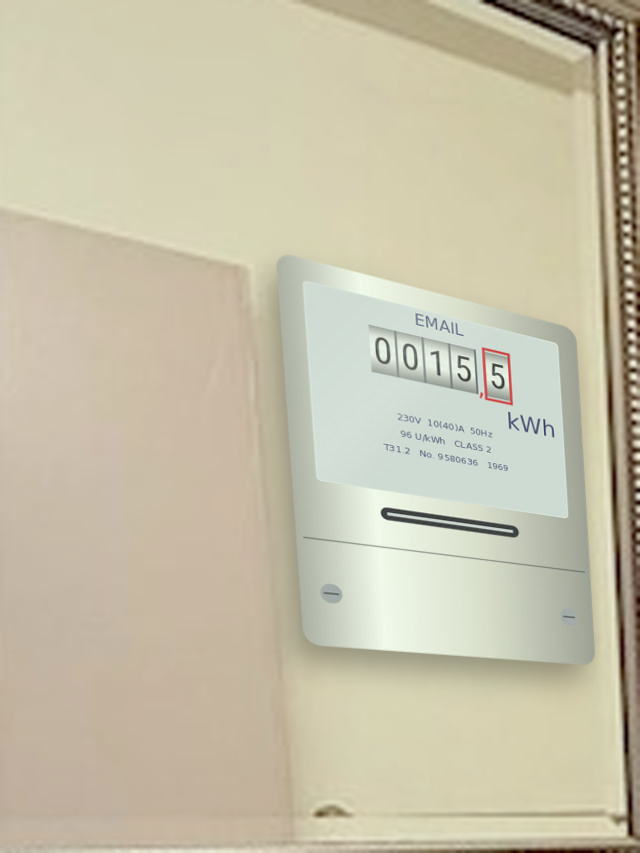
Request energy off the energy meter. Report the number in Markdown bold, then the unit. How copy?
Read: **15.5** kWh
